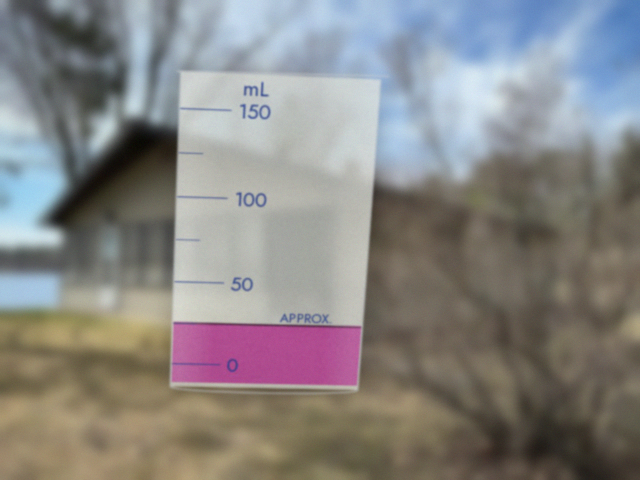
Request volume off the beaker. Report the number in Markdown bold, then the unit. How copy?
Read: **25** mL
